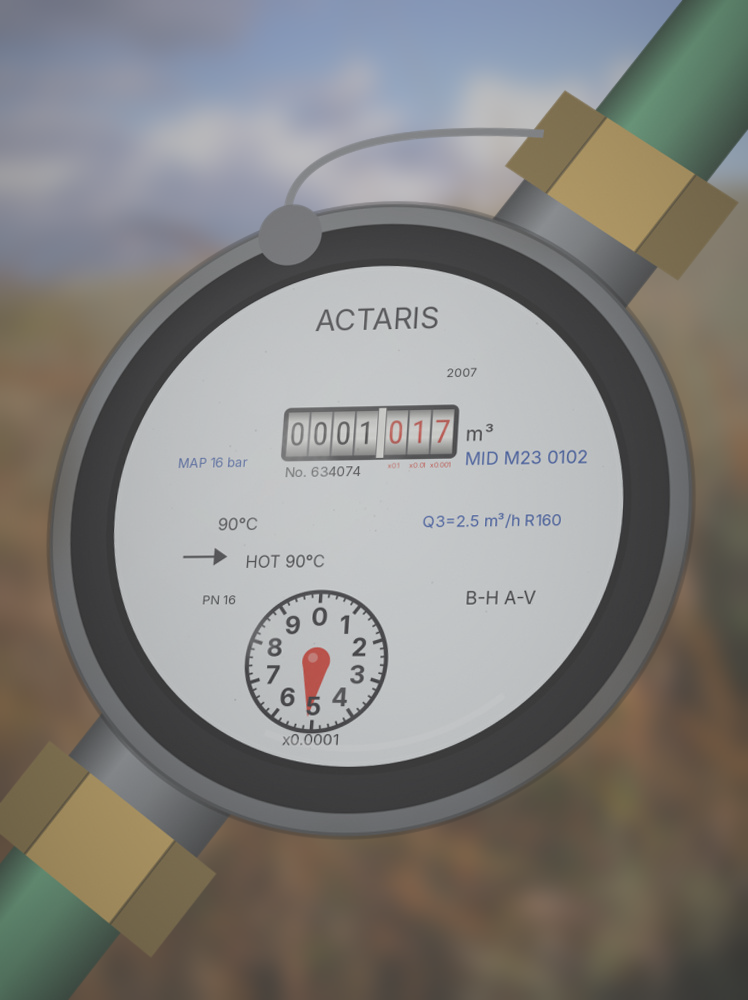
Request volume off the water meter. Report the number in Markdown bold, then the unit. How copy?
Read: **1.0175** m³
